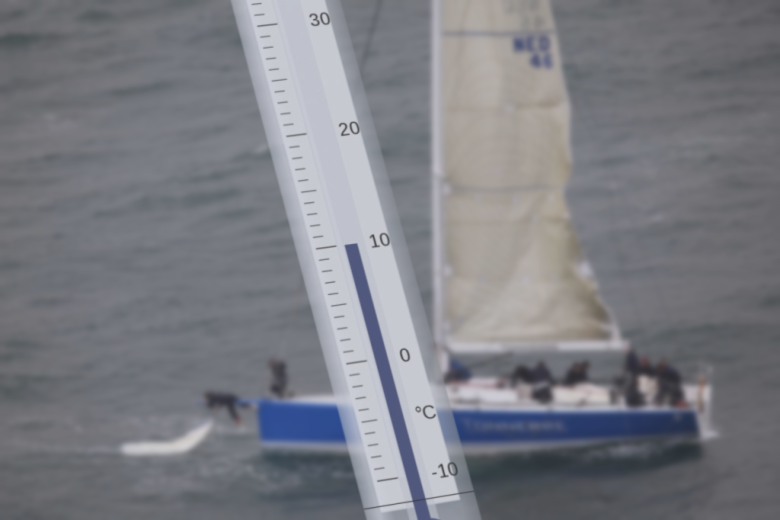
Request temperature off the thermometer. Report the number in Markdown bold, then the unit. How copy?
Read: **10** °C
